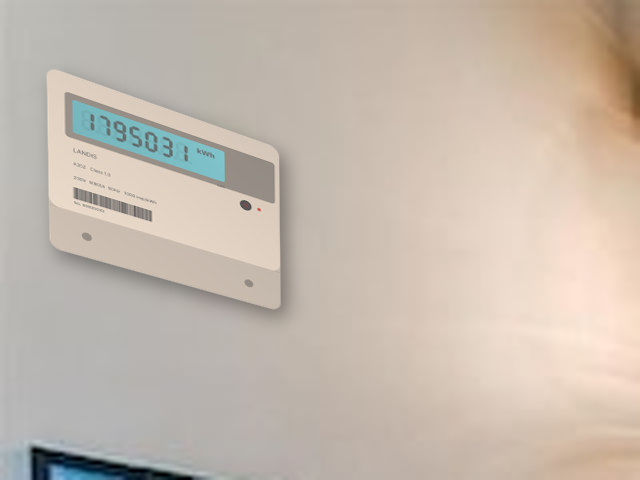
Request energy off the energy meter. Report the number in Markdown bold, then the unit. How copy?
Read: **1795031** kWh
